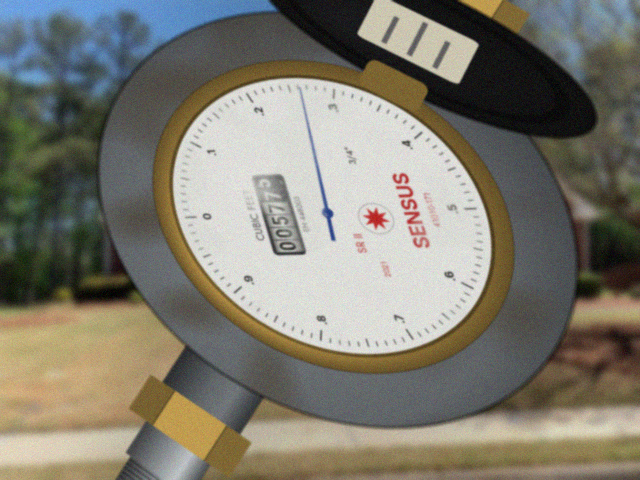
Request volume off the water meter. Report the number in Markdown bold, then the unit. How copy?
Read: **5775.26** ft³
